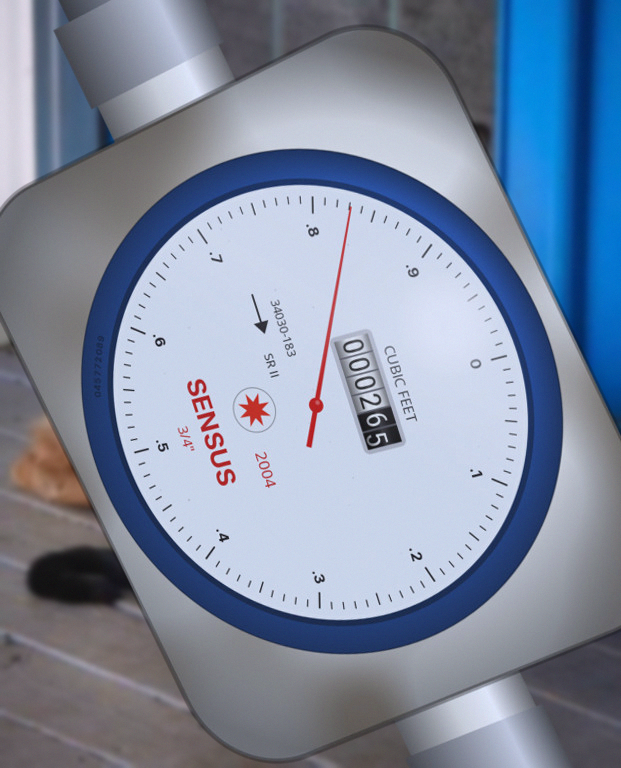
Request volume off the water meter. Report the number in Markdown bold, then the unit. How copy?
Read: **264.83** ft³
